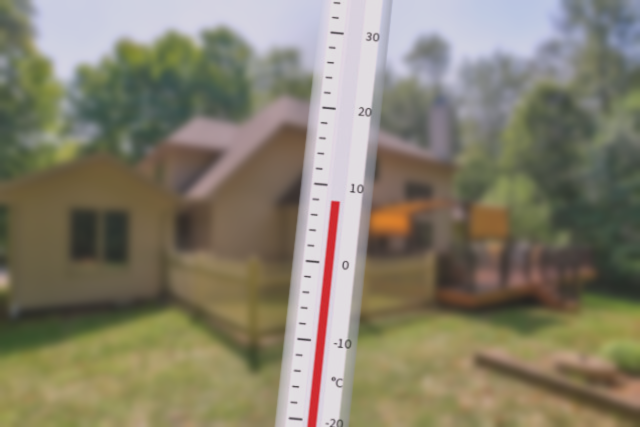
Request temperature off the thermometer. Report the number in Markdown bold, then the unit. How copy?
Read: **8** °C
